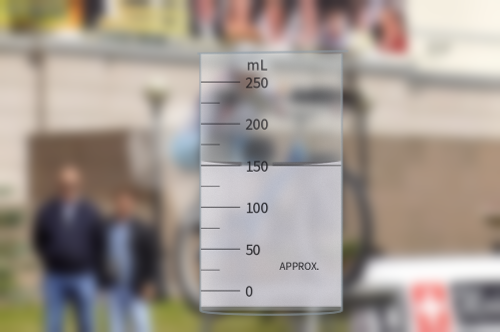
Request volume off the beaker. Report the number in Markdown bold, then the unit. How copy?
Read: **150** mL
